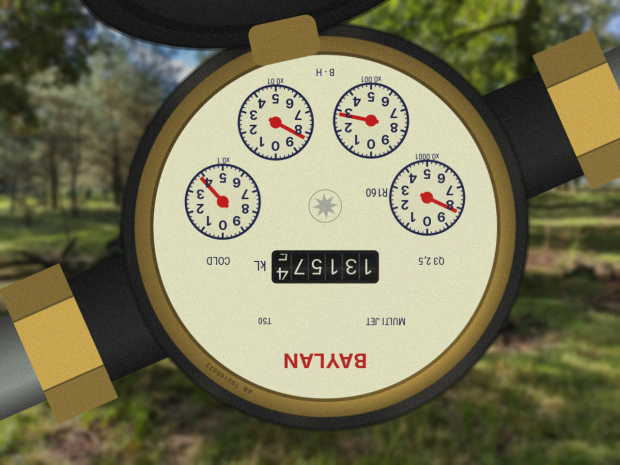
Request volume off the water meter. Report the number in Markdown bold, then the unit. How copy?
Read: **131574.3828** kL
